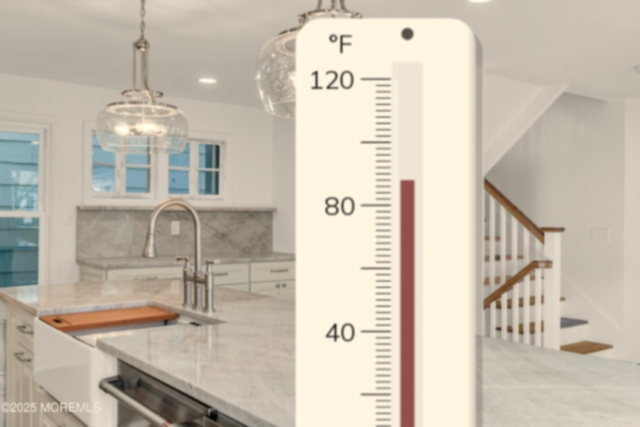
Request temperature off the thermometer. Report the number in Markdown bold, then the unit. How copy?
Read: **88** °F
